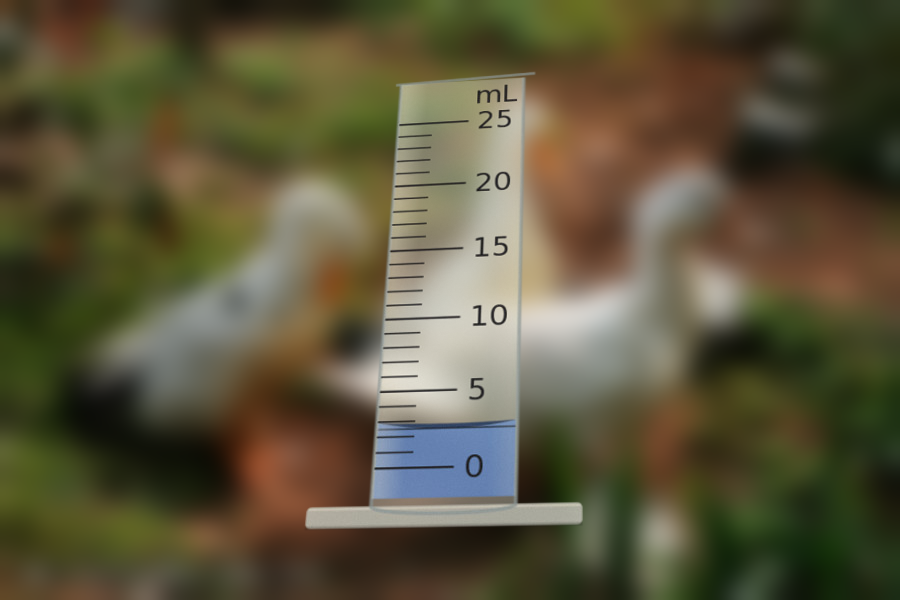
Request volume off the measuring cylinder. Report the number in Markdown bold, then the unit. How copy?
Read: **2.5** mL
